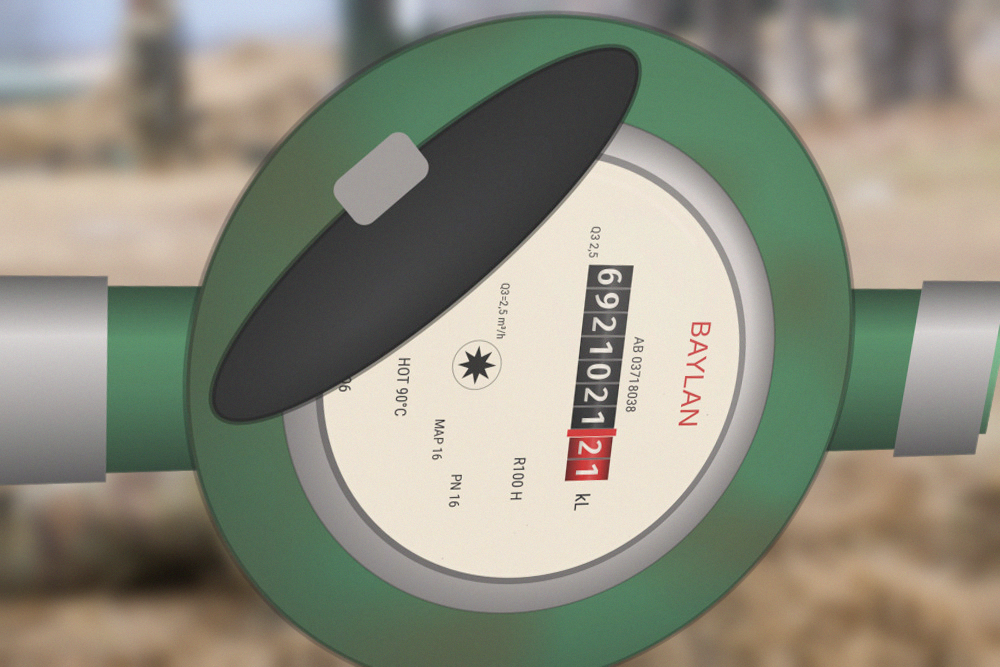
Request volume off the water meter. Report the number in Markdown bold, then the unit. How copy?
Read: **6921021.21** kL
